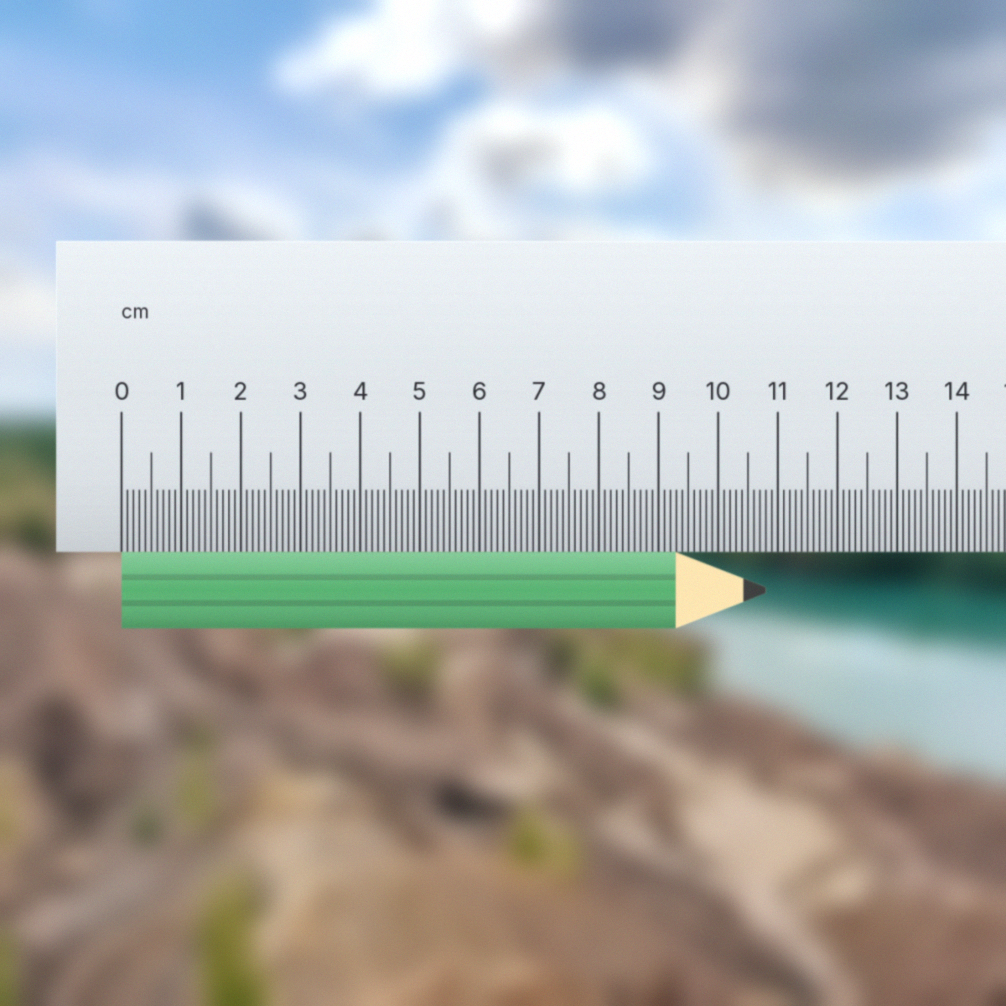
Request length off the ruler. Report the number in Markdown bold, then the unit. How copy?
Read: **10.8** cm
